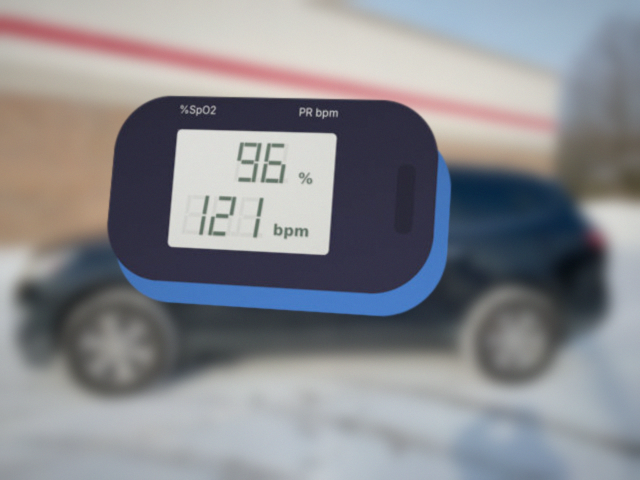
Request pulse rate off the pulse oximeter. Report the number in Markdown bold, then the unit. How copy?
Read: **121** bpm
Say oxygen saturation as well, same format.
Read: **96** %
